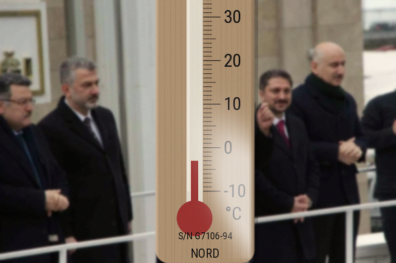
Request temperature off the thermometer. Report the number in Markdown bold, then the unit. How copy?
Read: **-3** °C
